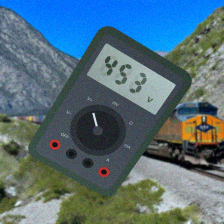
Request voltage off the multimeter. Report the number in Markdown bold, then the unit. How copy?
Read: **453** V
